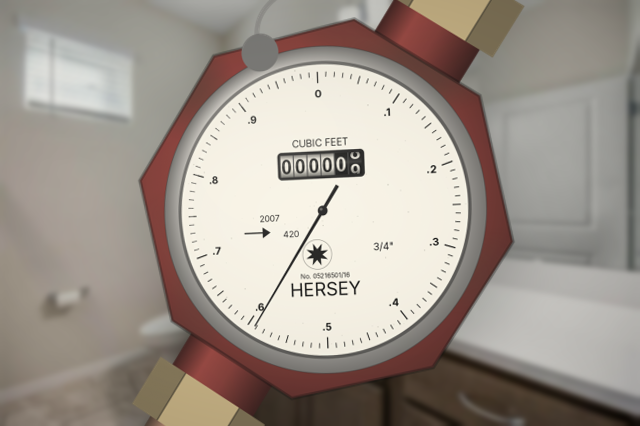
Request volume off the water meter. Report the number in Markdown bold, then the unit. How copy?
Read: **8.59** ft³
